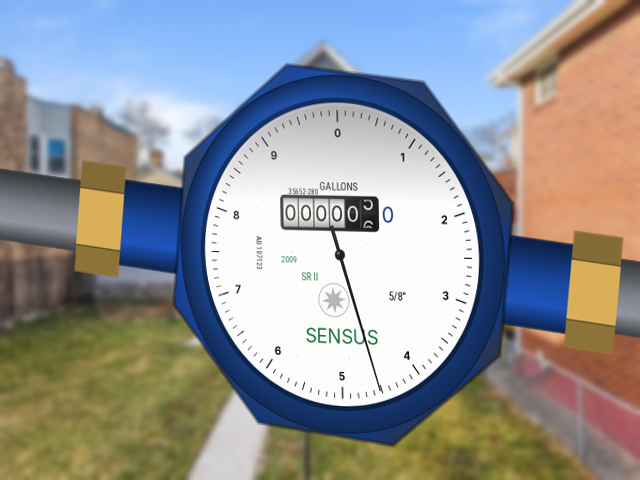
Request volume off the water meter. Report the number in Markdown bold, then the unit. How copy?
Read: **54.5** gal
